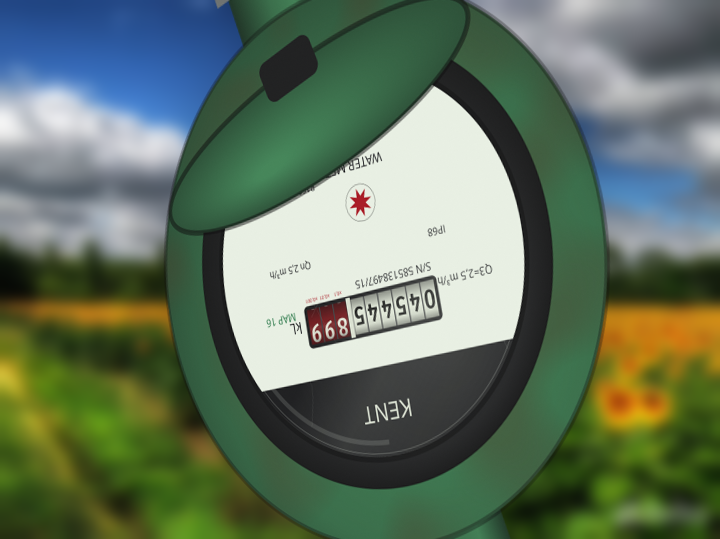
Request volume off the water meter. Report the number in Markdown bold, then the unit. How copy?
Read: **45445.899** kL
